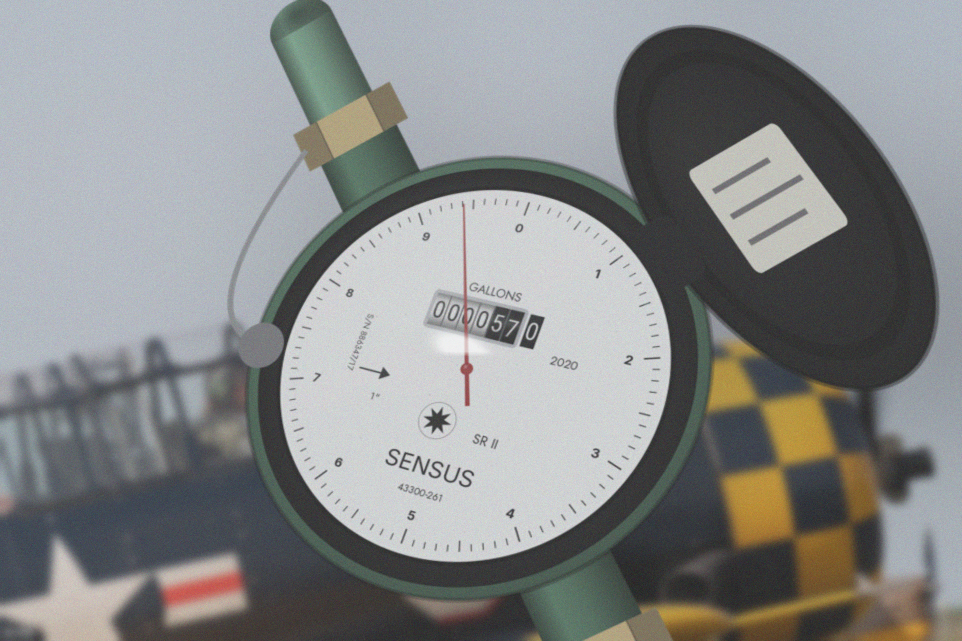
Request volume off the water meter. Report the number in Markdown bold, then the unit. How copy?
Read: **569.4** gal
